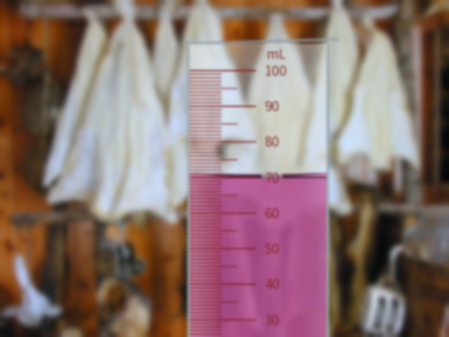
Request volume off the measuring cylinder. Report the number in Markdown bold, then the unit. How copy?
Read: **70** mL
